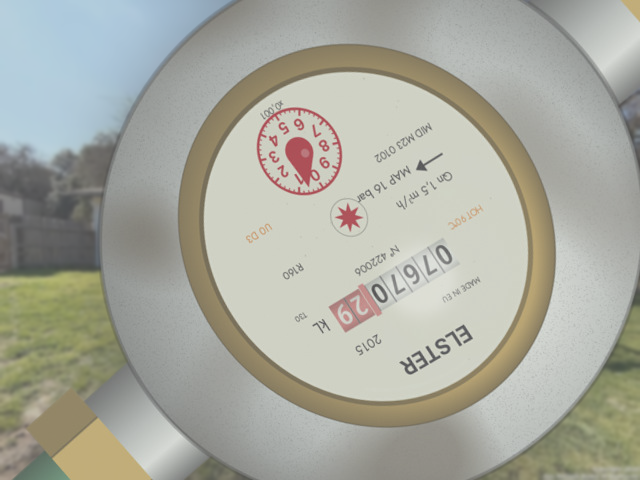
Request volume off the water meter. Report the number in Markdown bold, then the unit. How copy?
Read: **7670.290** kL
